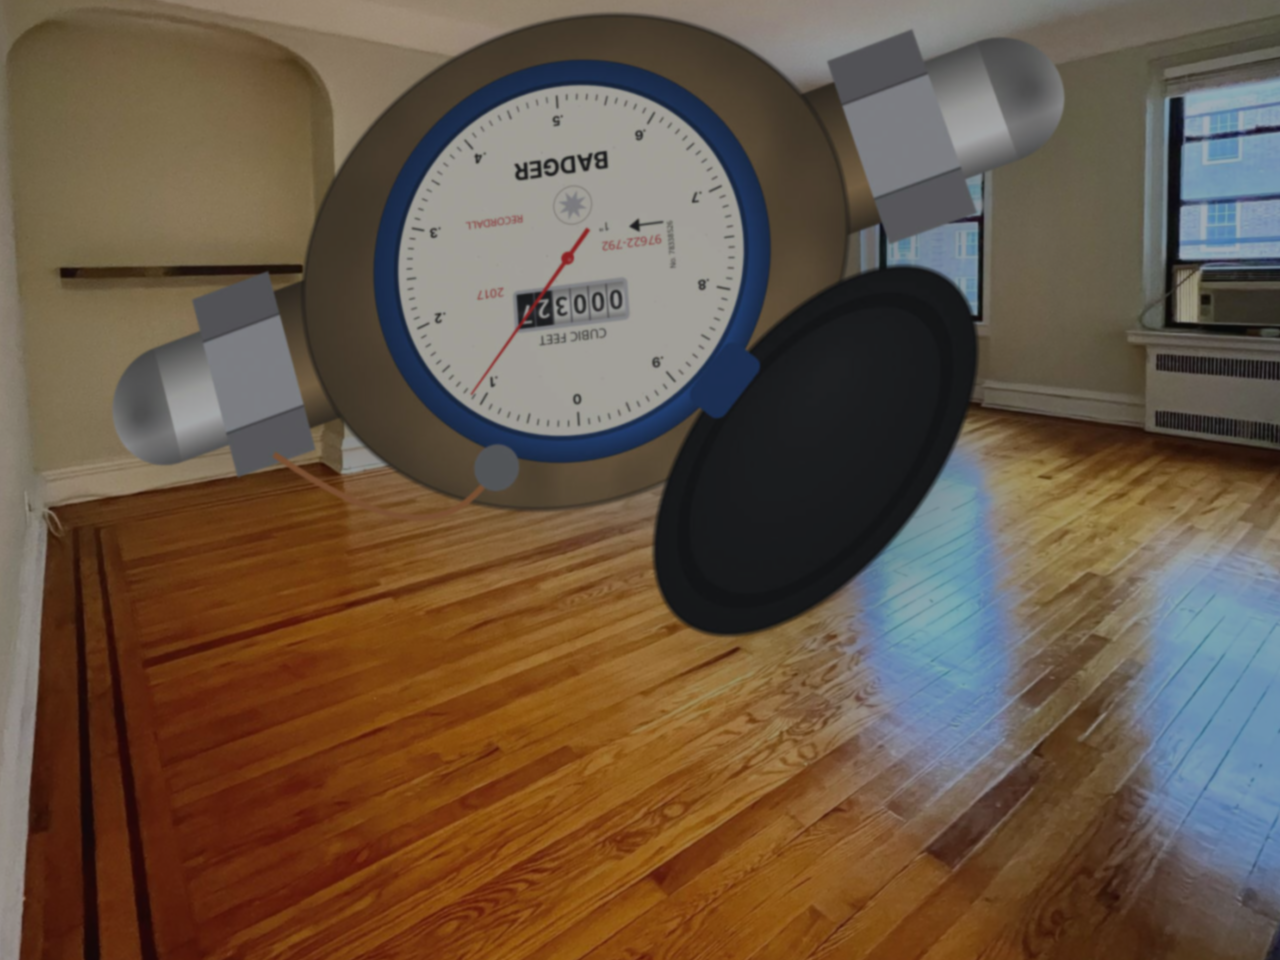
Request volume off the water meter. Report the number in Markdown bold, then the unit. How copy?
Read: **327.11** ft³
